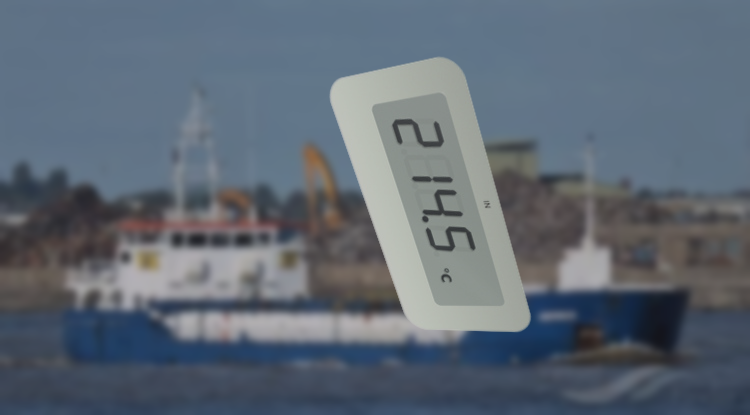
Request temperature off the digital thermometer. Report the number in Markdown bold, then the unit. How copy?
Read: **214.5** °C
